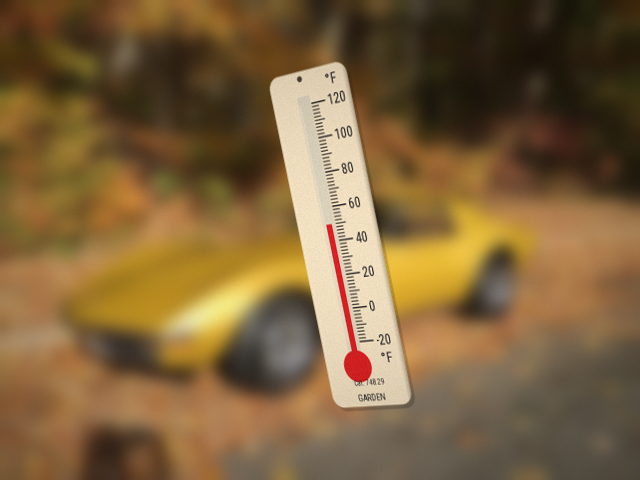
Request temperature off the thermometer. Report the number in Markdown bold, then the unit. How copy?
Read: **50** °F
